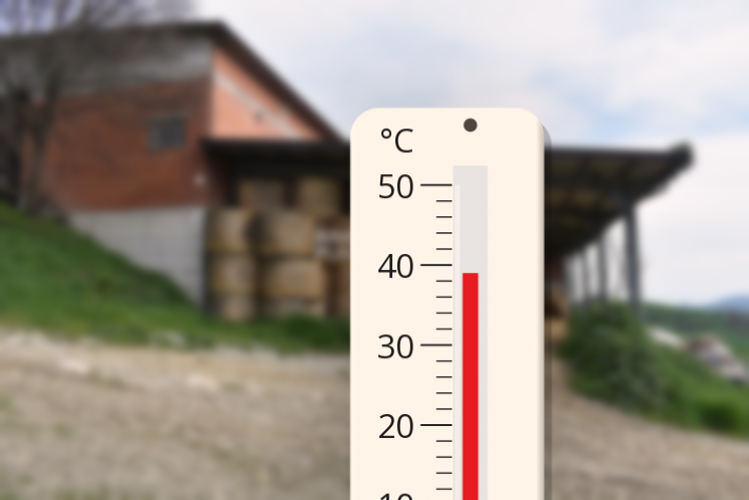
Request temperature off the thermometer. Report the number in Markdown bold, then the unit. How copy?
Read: **39** °C
